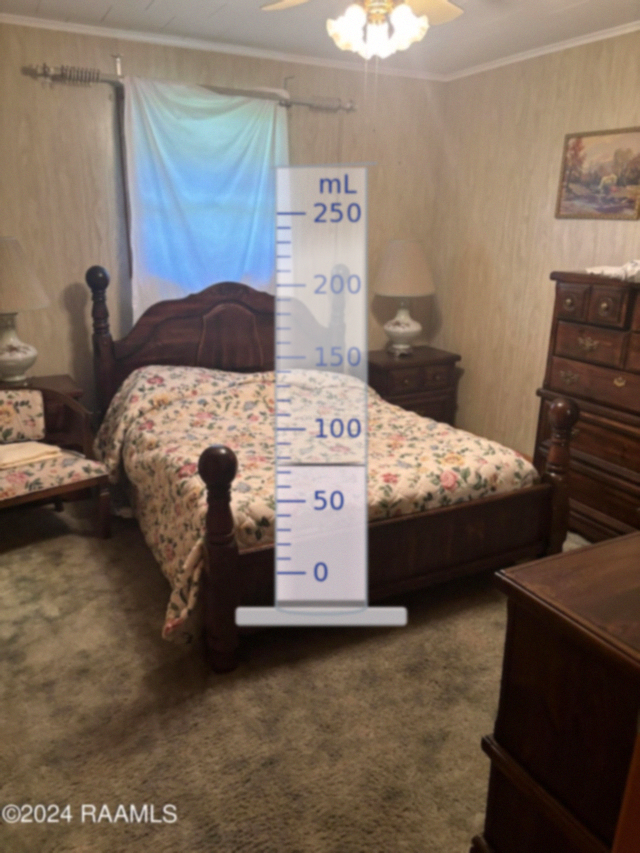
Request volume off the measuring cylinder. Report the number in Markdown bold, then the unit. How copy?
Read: **75** mL
